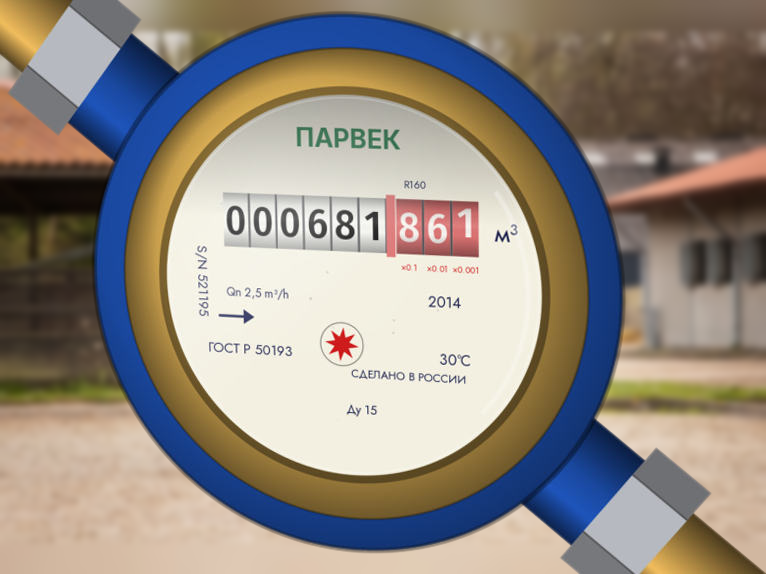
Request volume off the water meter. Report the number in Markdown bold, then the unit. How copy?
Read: **681.861** m³
